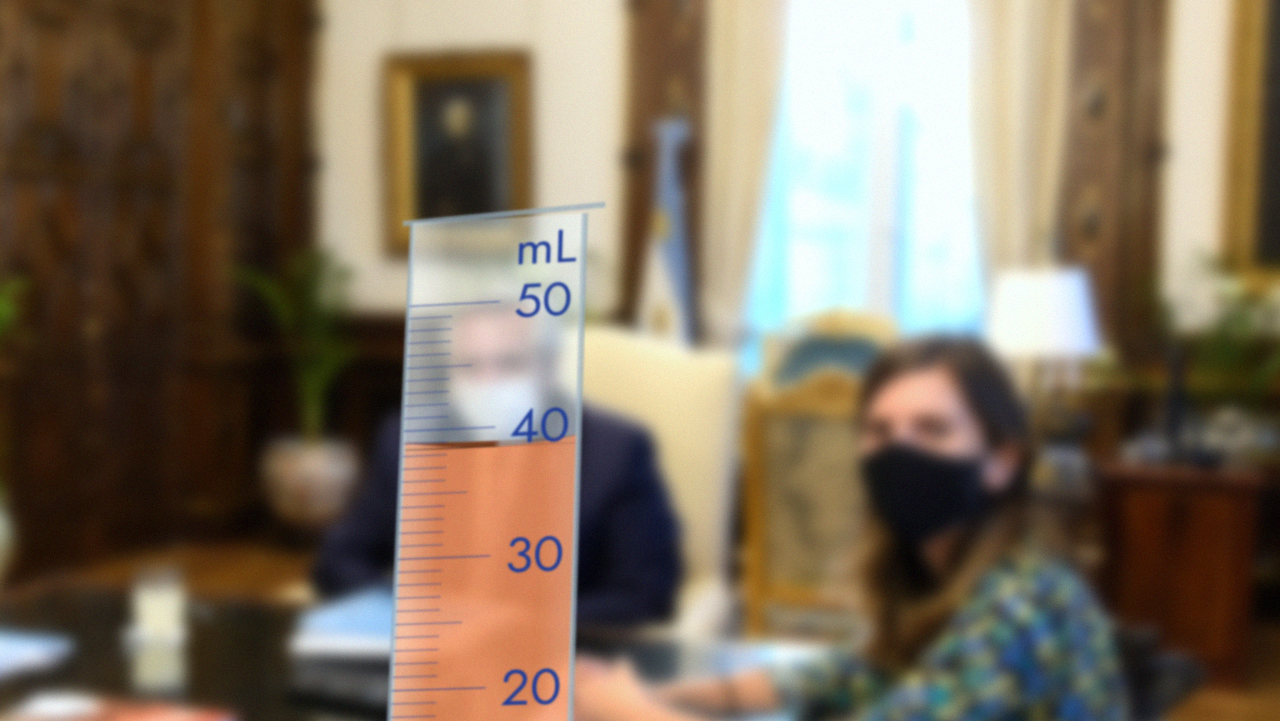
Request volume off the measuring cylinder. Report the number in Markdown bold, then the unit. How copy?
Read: **38.5** mL
